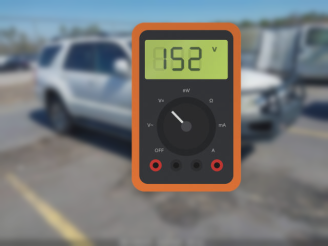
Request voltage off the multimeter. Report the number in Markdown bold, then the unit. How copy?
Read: **152** V
